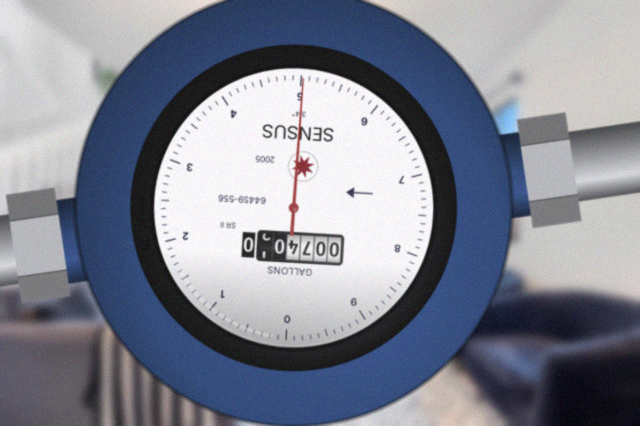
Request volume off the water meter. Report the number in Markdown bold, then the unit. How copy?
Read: **74015.0** gal
